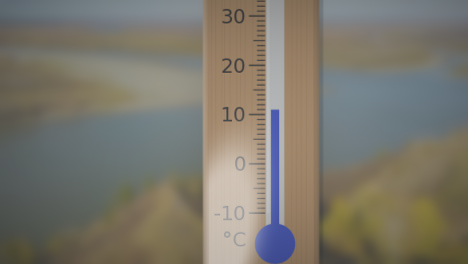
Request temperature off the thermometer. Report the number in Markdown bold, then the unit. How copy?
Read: **11** °C
